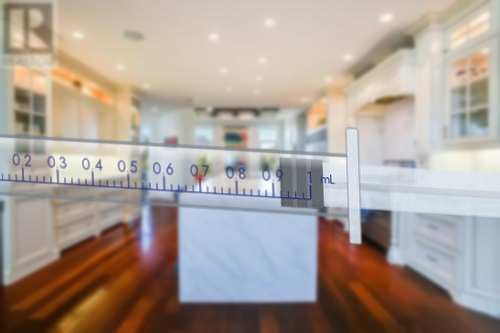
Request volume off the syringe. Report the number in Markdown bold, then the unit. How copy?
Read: **0.92** mL
